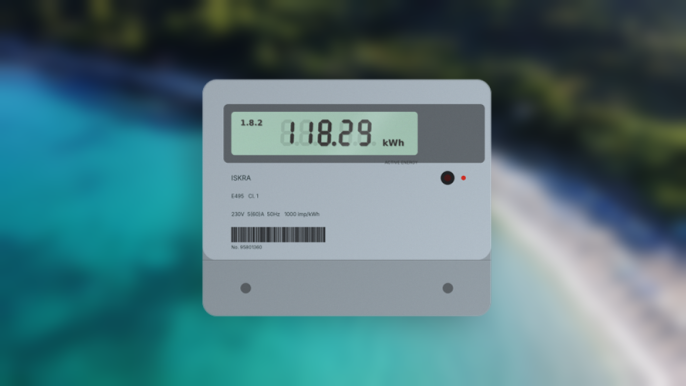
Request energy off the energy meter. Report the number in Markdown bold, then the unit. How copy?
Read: **118.29** kWh
